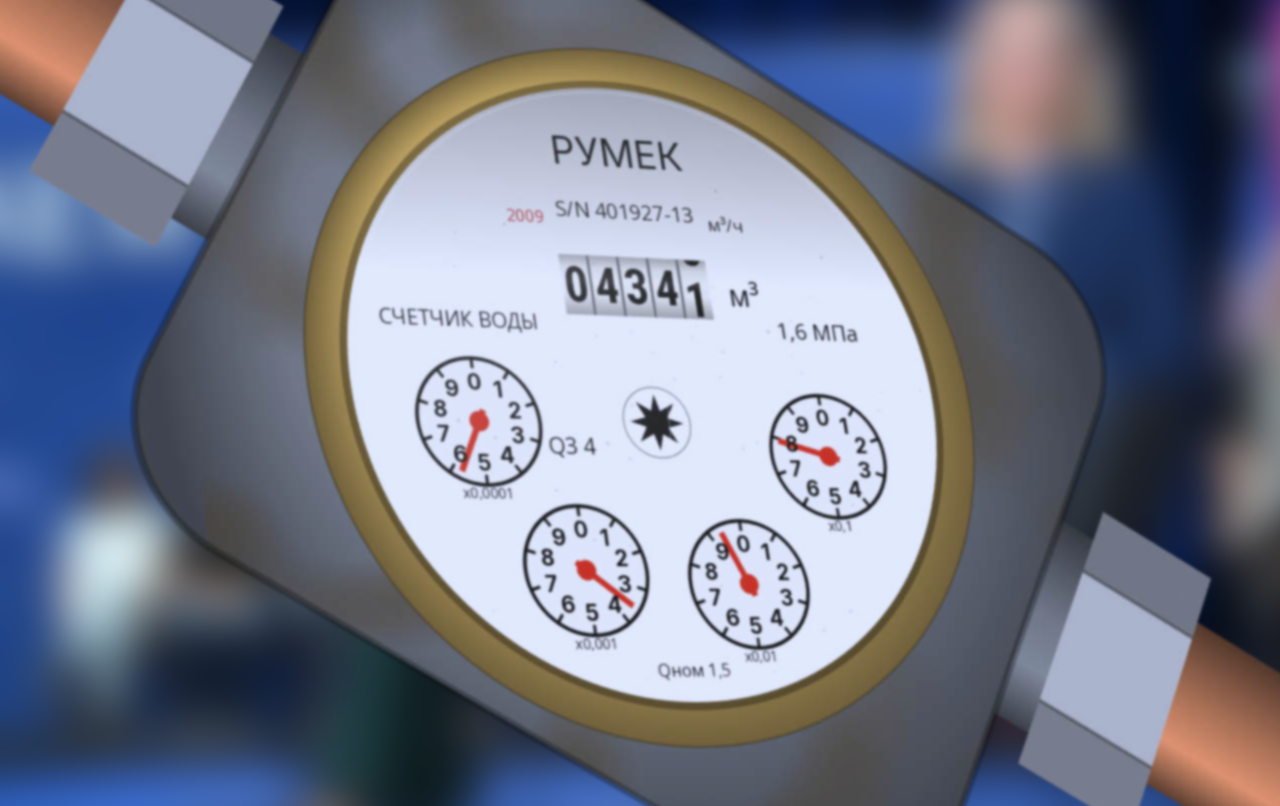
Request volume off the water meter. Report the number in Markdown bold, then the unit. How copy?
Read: **4340.7935** m³
